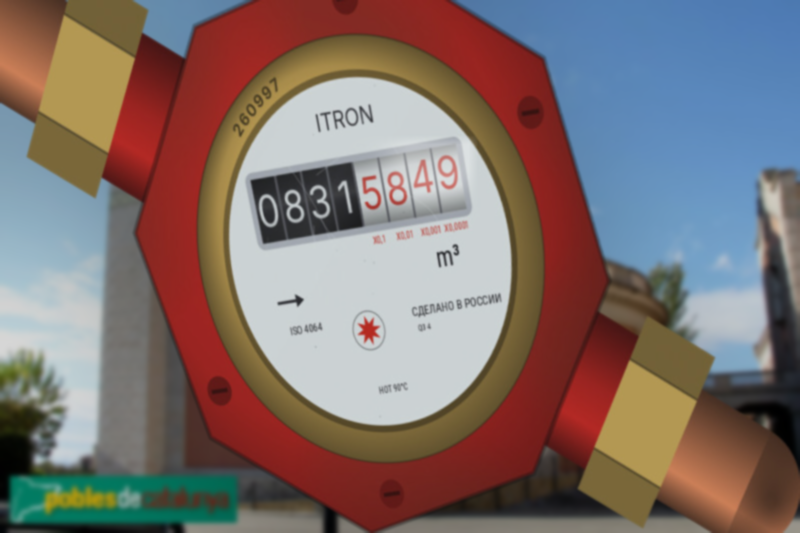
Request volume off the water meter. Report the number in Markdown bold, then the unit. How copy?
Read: **831.5849** m³
